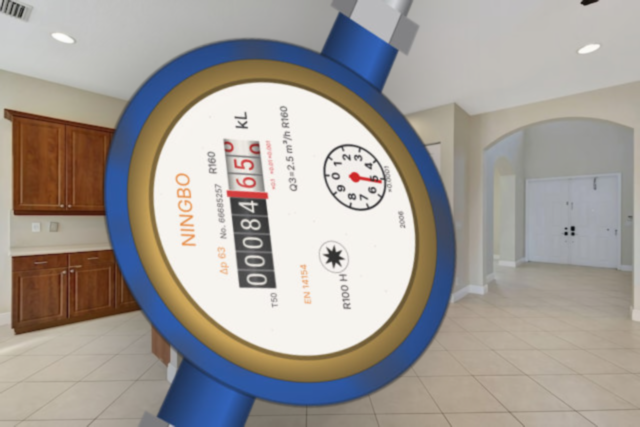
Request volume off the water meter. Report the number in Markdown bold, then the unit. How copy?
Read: **84.6585** kL
